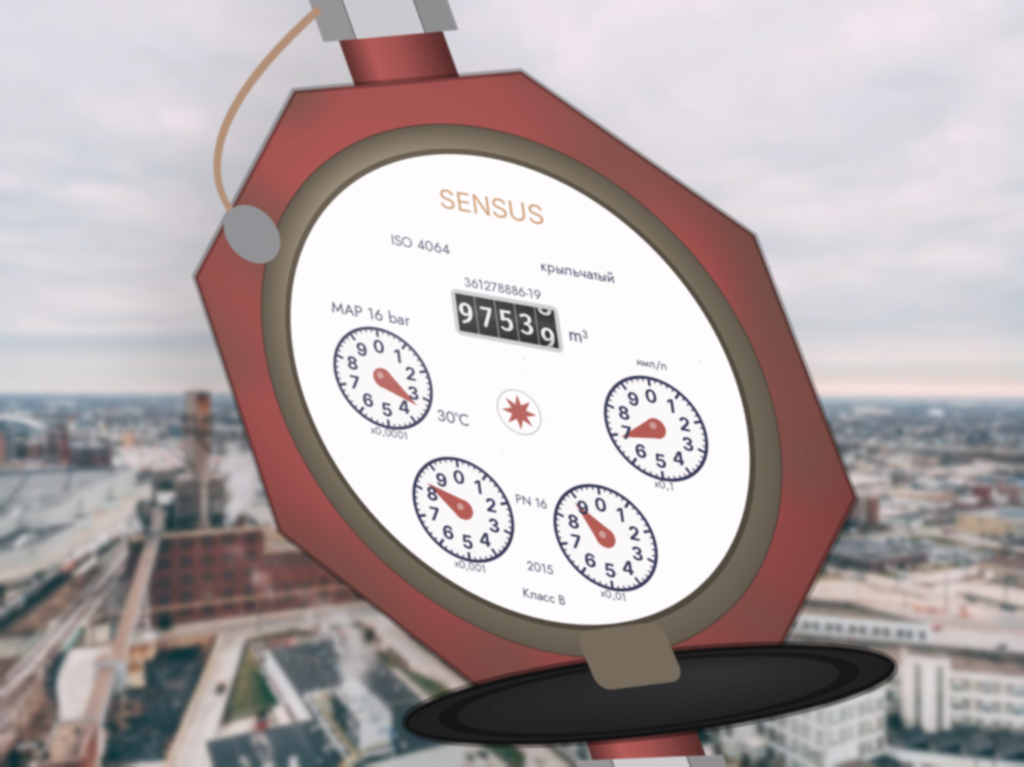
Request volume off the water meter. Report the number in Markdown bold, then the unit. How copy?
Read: **97538.6883** m³
